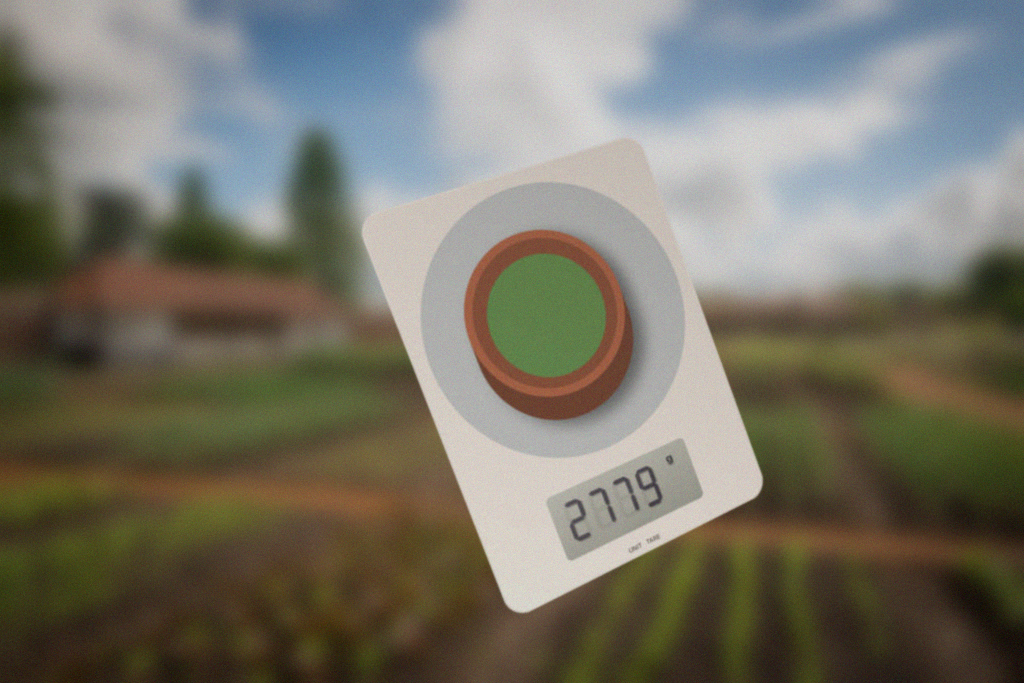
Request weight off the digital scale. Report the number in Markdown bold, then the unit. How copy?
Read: **2779** g
